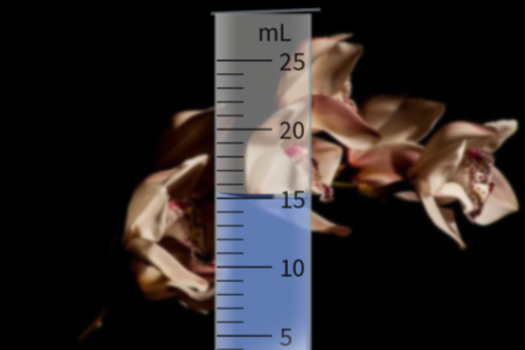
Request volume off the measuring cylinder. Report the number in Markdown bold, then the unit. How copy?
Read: **15** mL
